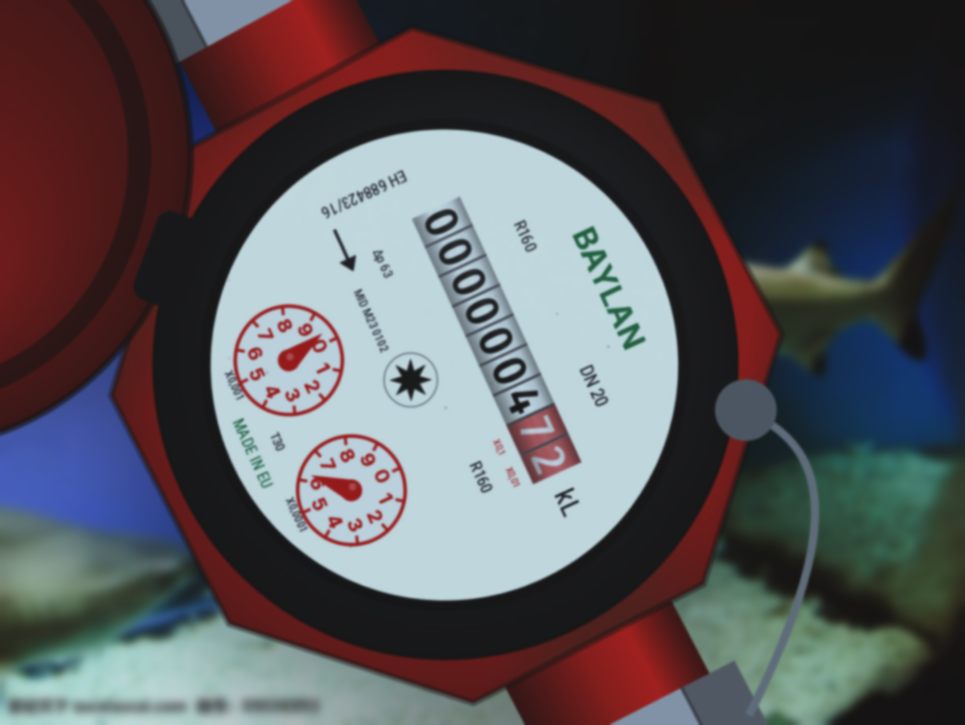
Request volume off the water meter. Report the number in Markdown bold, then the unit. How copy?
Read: **4.7196** kL
